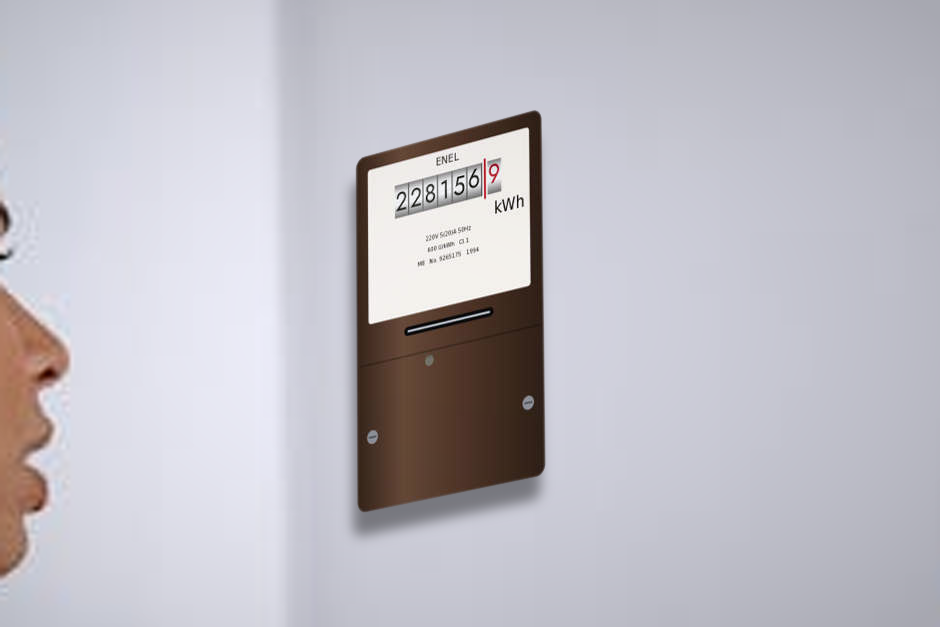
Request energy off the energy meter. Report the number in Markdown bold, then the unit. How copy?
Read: **228156.9** kWh
